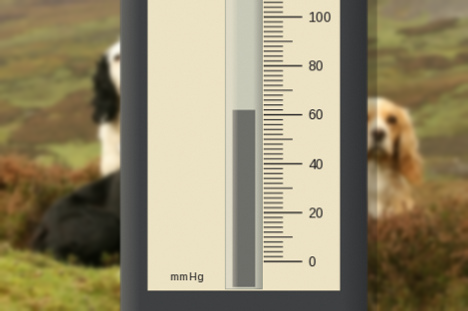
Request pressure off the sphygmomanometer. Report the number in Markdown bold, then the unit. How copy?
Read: **62** mmHg
